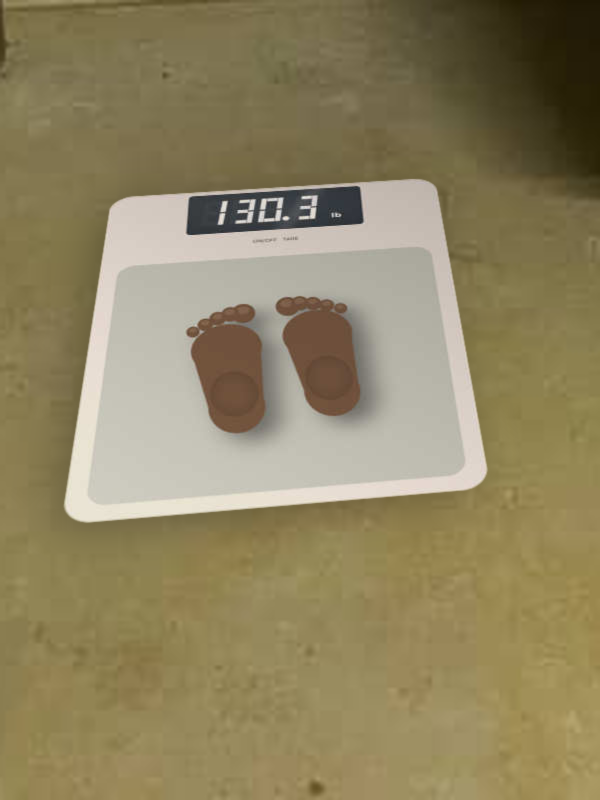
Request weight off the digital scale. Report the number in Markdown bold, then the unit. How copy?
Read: **130.3** lb
